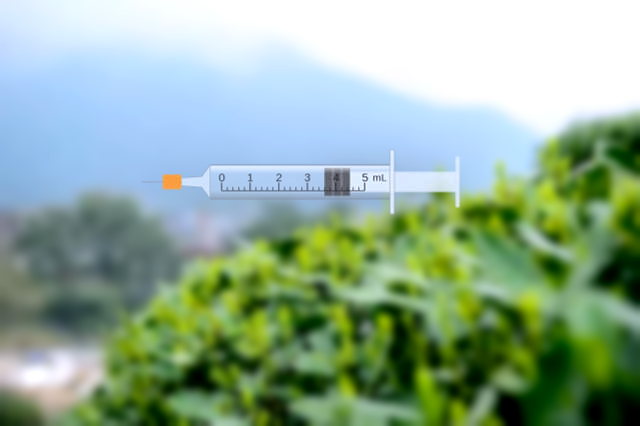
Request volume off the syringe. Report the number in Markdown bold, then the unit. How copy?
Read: **3.6** mL
